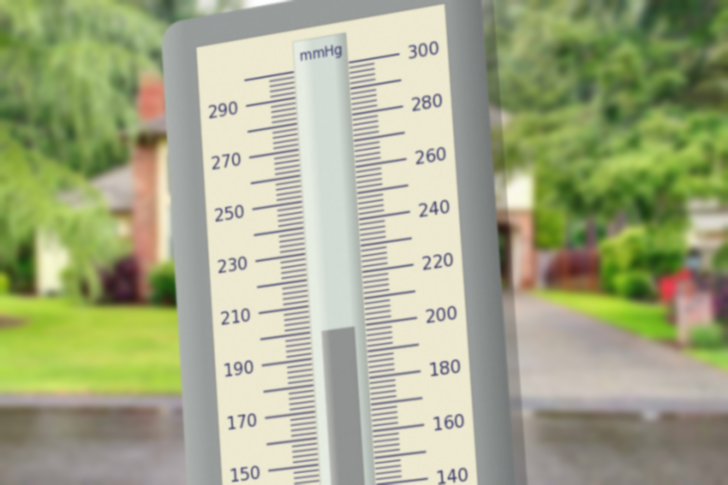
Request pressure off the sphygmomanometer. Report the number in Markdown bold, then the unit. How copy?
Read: **200** mmHg
